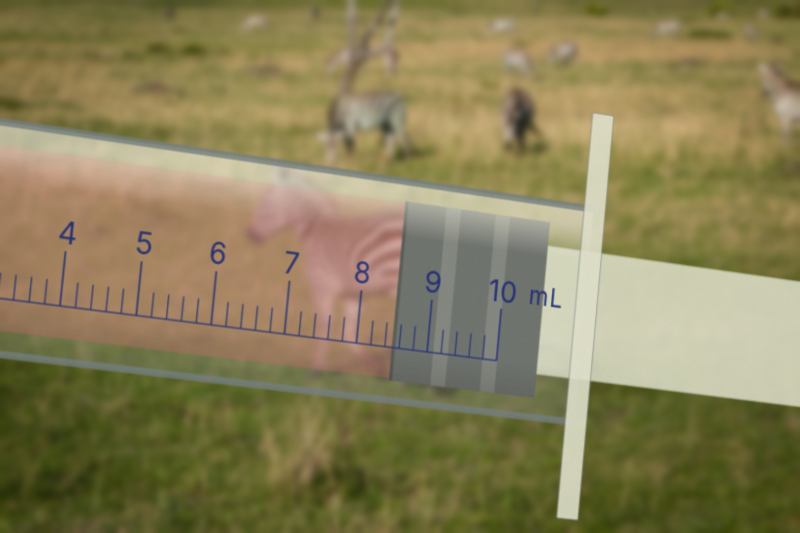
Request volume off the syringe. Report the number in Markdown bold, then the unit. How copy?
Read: **8.5** mL
